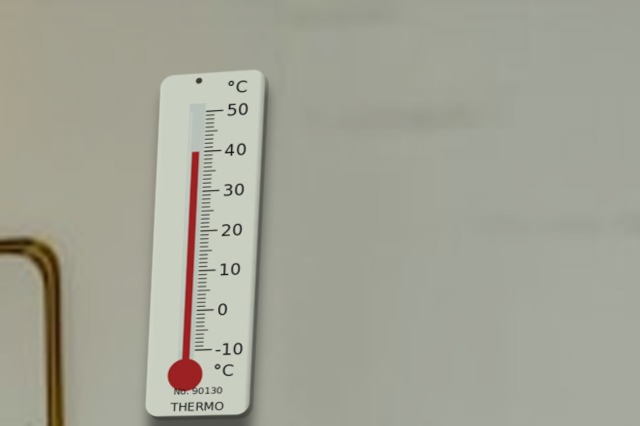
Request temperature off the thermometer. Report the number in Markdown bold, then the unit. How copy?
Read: **40** °C
